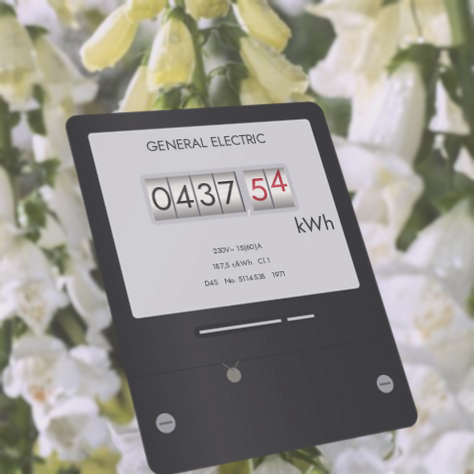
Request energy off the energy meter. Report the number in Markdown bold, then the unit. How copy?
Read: **437.54** kWh
